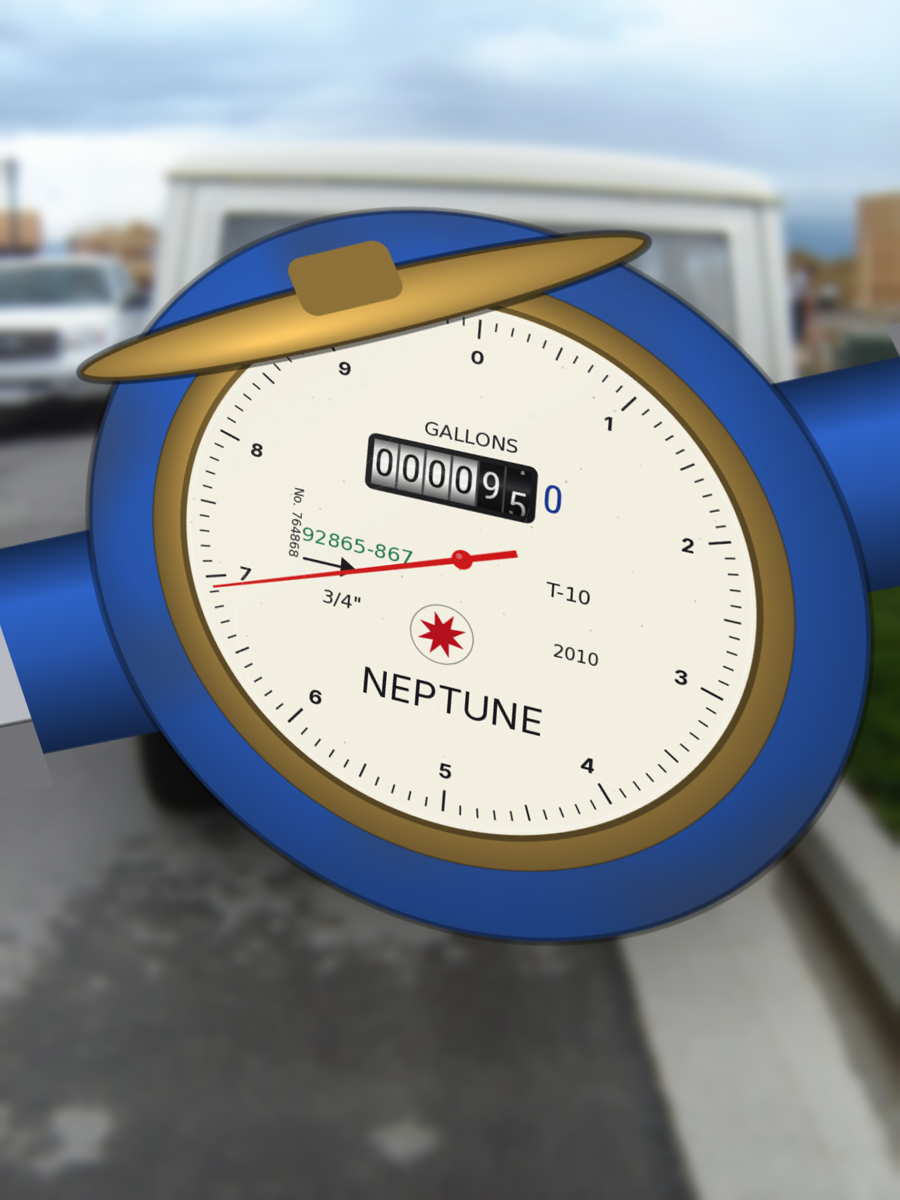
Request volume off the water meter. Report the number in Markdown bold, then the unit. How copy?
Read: **946.9** gal
